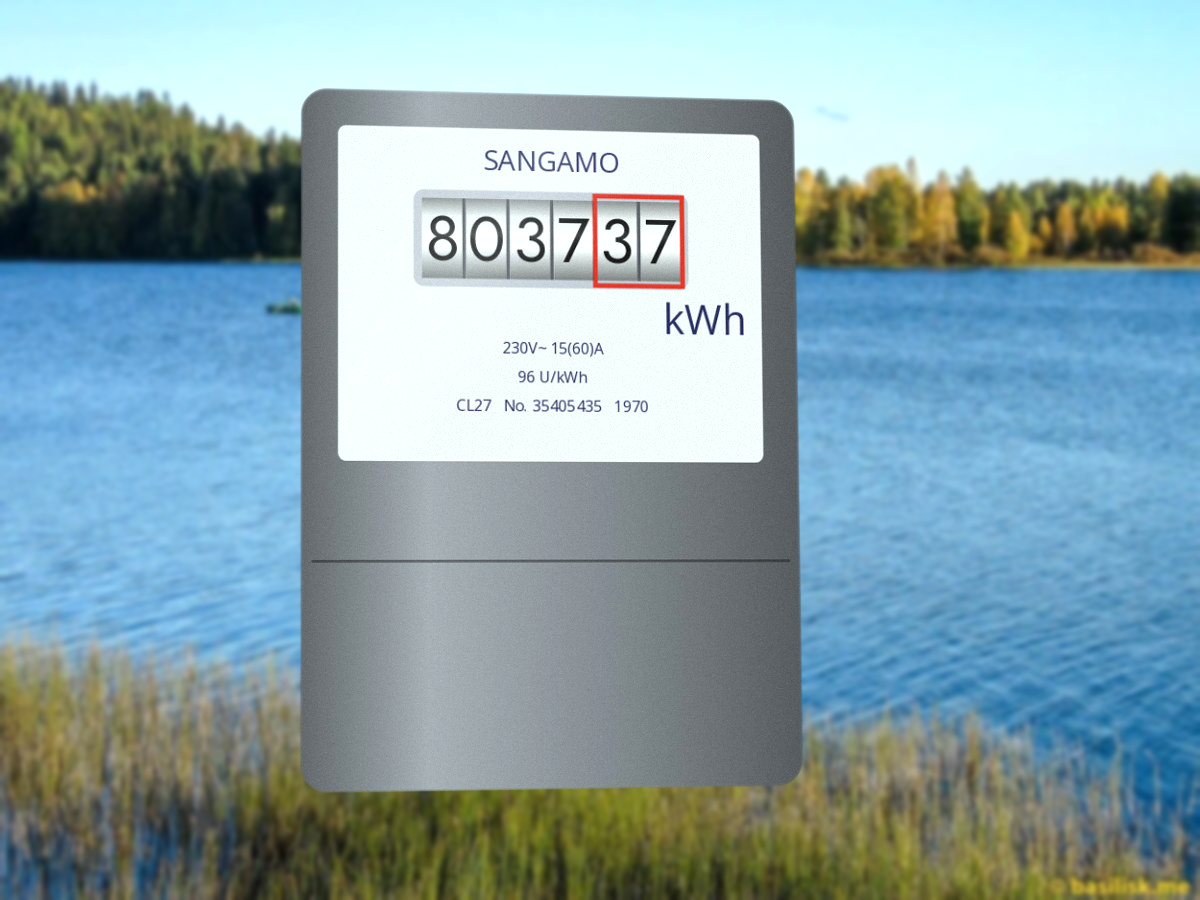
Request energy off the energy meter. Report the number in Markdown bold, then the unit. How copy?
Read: **8037.37** kWh
